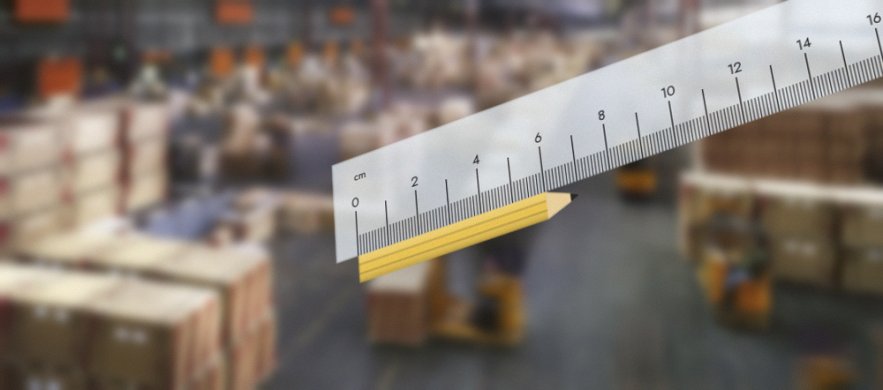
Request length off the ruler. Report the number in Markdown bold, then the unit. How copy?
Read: **7** cm
